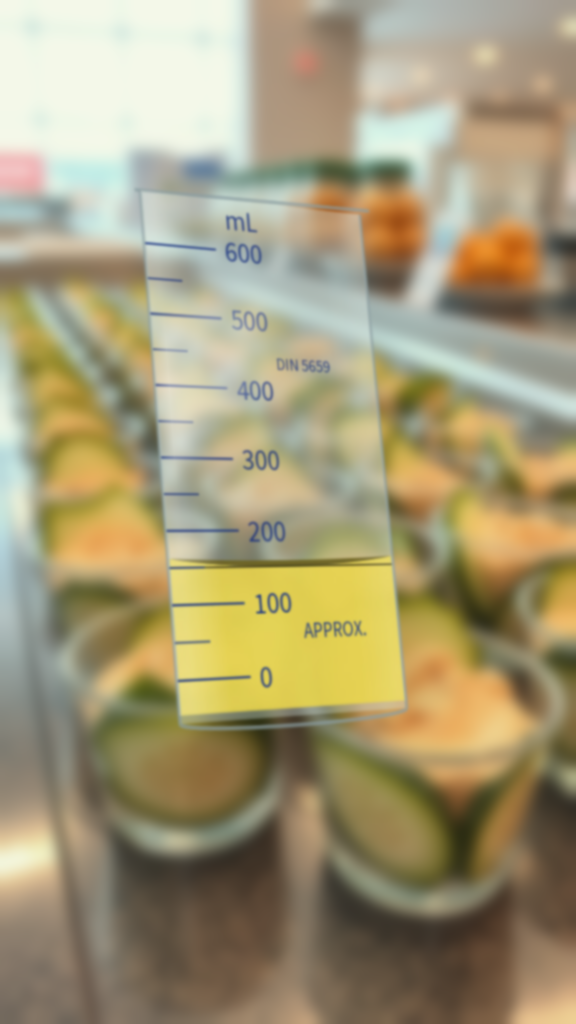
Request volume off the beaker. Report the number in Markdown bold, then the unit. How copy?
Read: **150** mL
